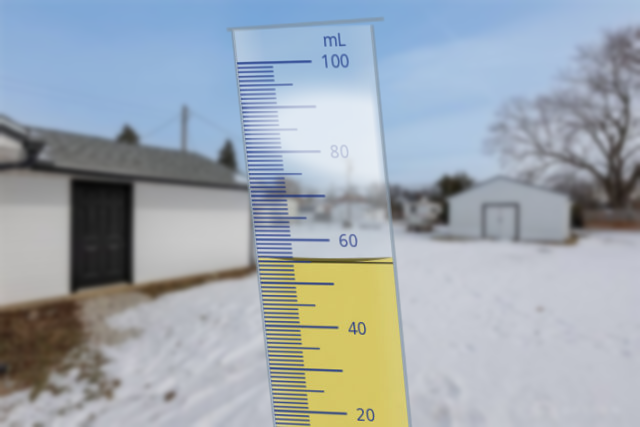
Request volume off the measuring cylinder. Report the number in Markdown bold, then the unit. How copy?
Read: **55** mL
